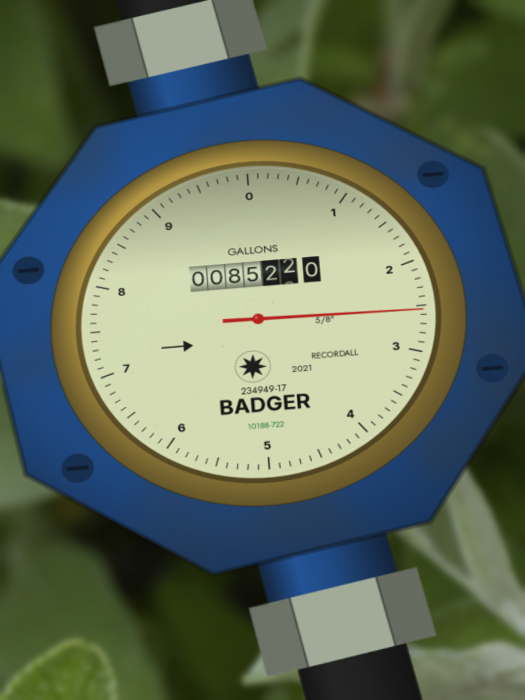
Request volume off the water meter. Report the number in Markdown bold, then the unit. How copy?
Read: **85222.5** gal
